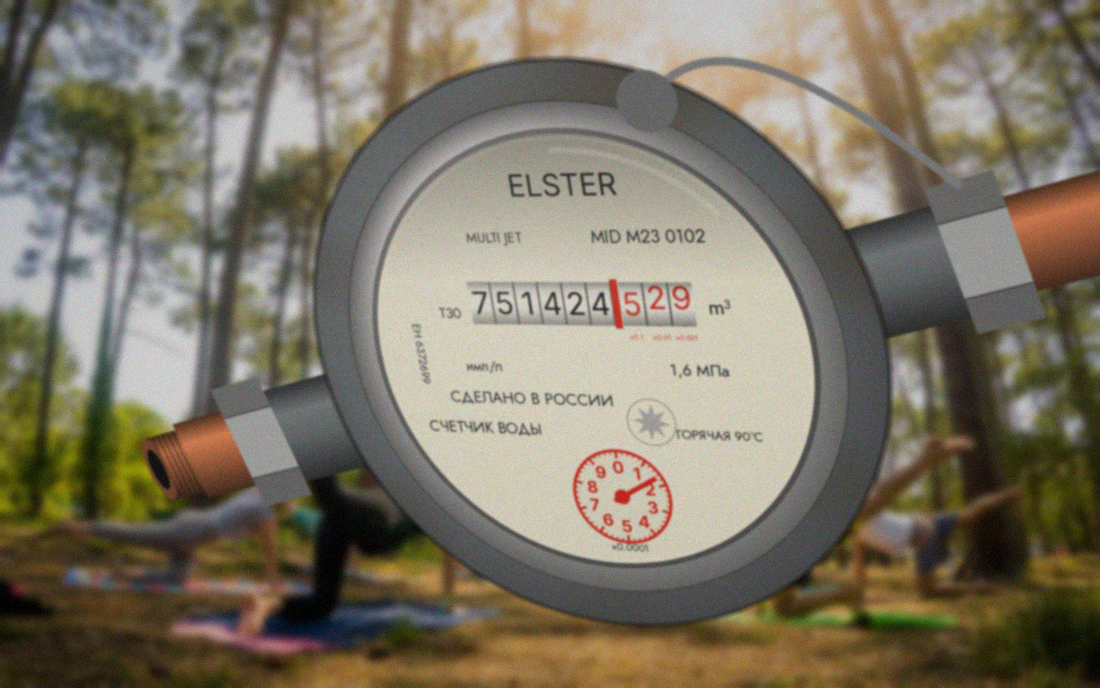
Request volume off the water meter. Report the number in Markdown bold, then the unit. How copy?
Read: **751424.5291** m³
